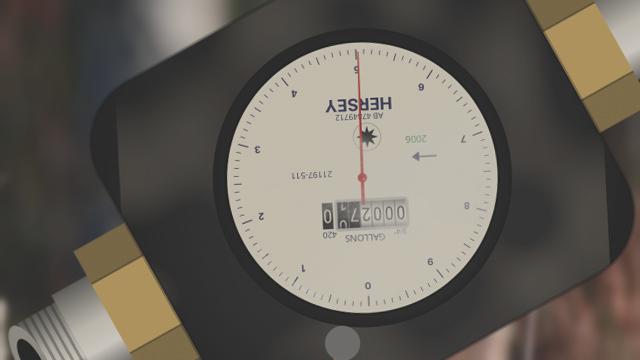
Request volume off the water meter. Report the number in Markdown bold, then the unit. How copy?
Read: **2705.0** gal
